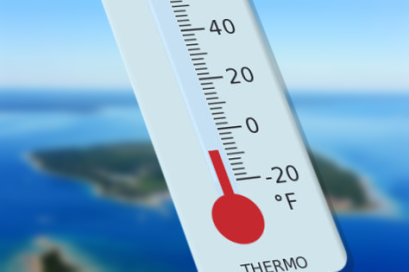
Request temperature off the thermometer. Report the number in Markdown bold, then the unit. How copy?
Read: **-8** °F
